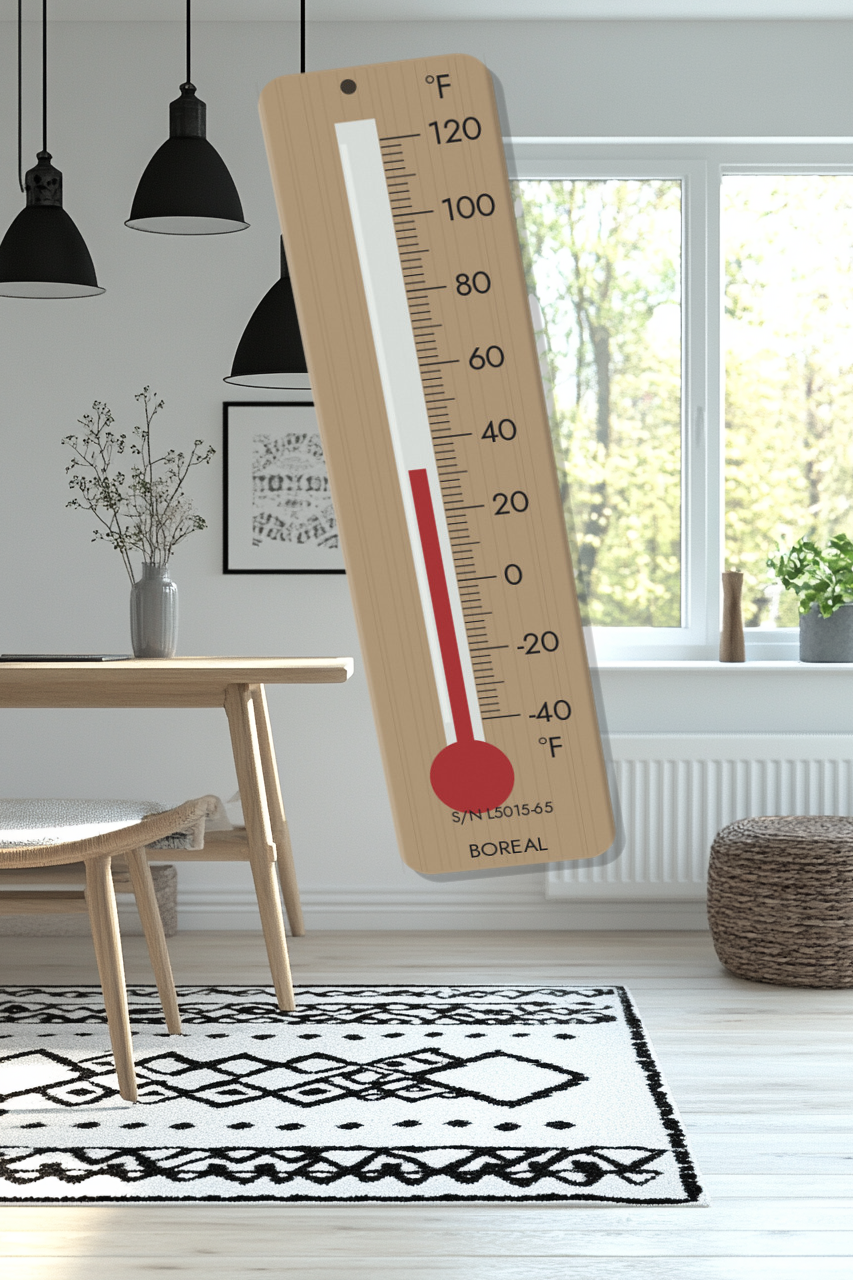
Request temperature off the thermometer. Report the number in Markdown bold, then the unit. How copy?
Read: **32** °F
